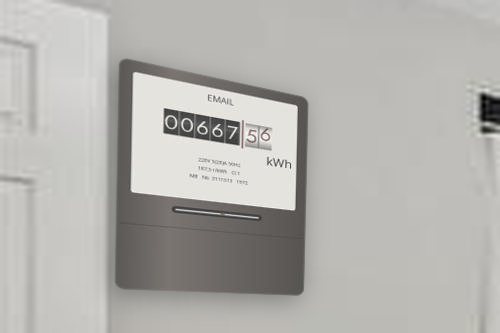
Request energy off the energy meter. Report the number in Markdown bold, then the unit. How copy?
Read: **667.56** kWh
